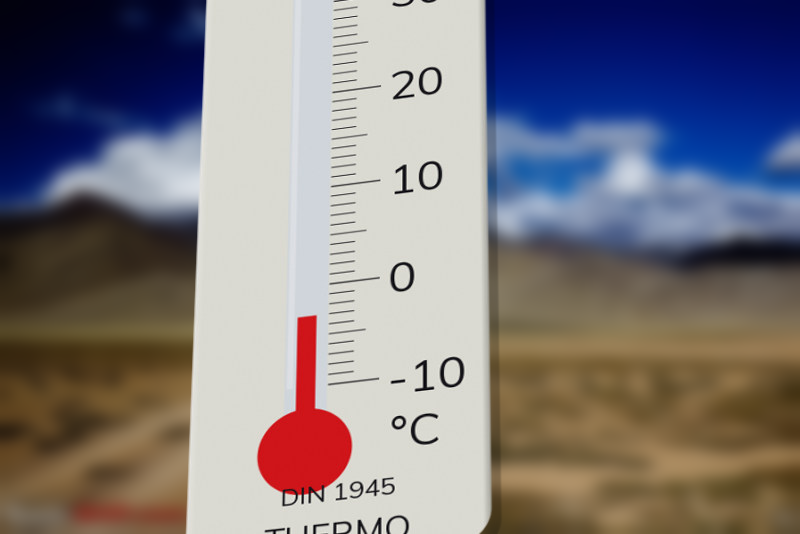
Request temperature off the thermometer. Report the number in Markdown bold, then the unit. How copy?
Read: **-3** °C
